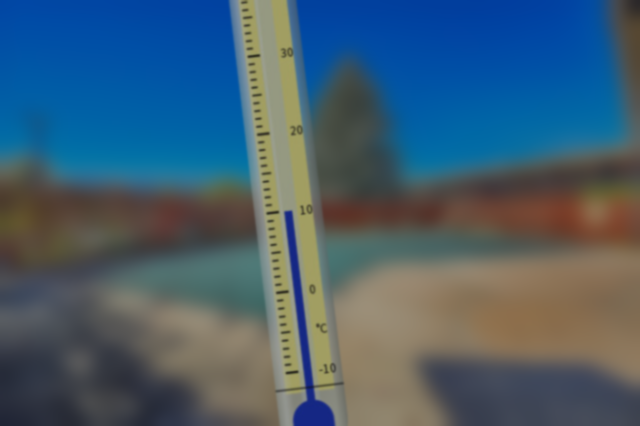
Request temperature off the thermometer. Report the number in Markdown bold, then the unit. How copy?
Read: **10** °C
